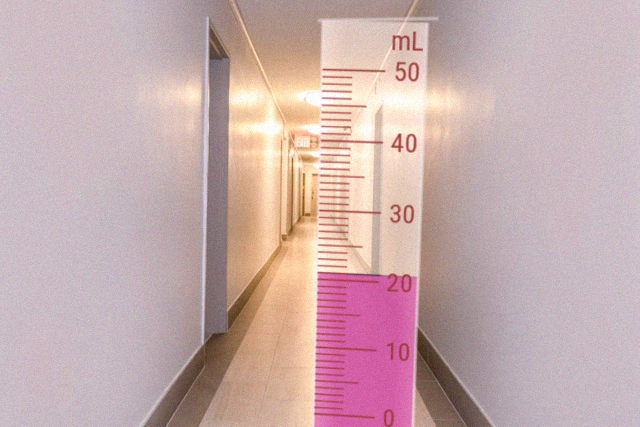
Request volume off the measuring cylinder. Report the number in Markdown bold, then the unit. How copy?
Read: **21** mL
